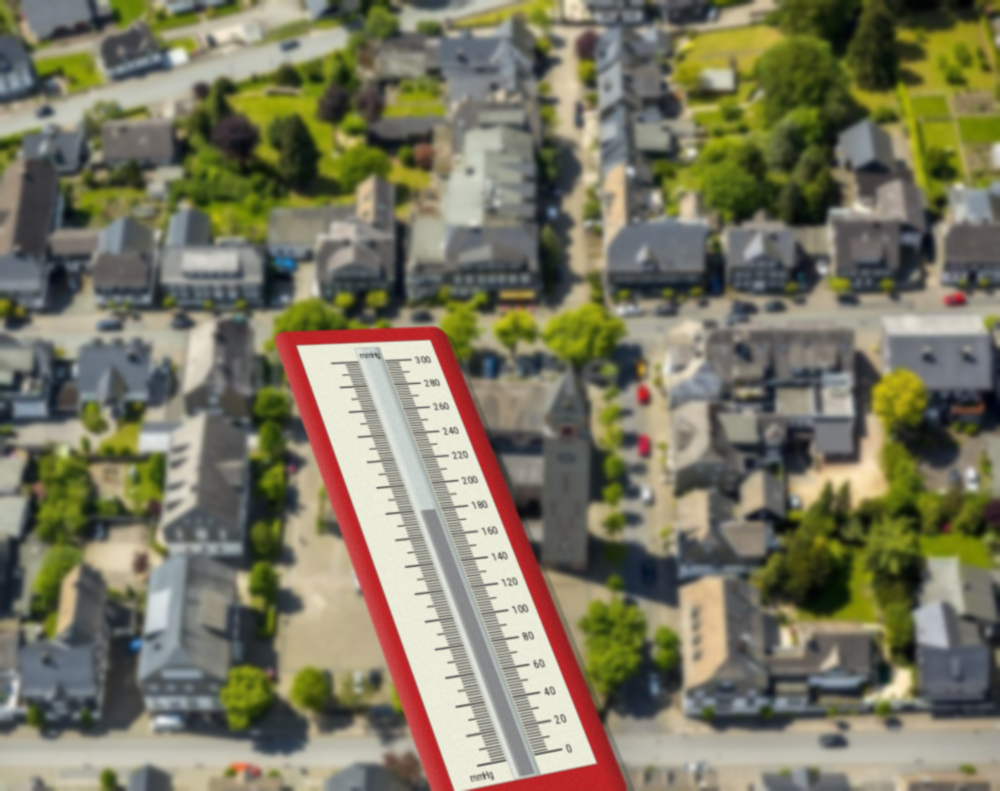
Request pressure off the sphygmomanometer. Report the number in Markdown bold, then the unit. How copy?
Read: **180** mmHg
